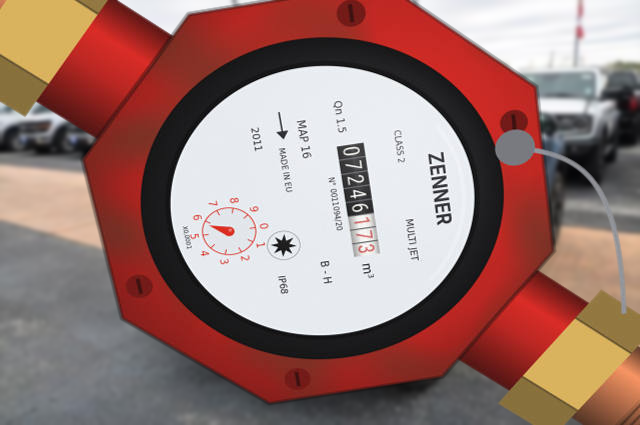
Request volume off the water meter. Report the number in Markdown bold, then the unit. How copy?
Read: **7246.1735** m³
